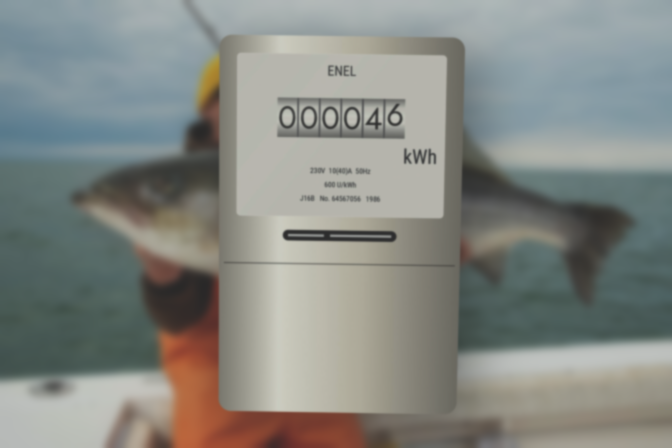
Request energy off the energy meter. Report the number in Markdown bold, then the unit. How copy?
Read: **46** kWh
